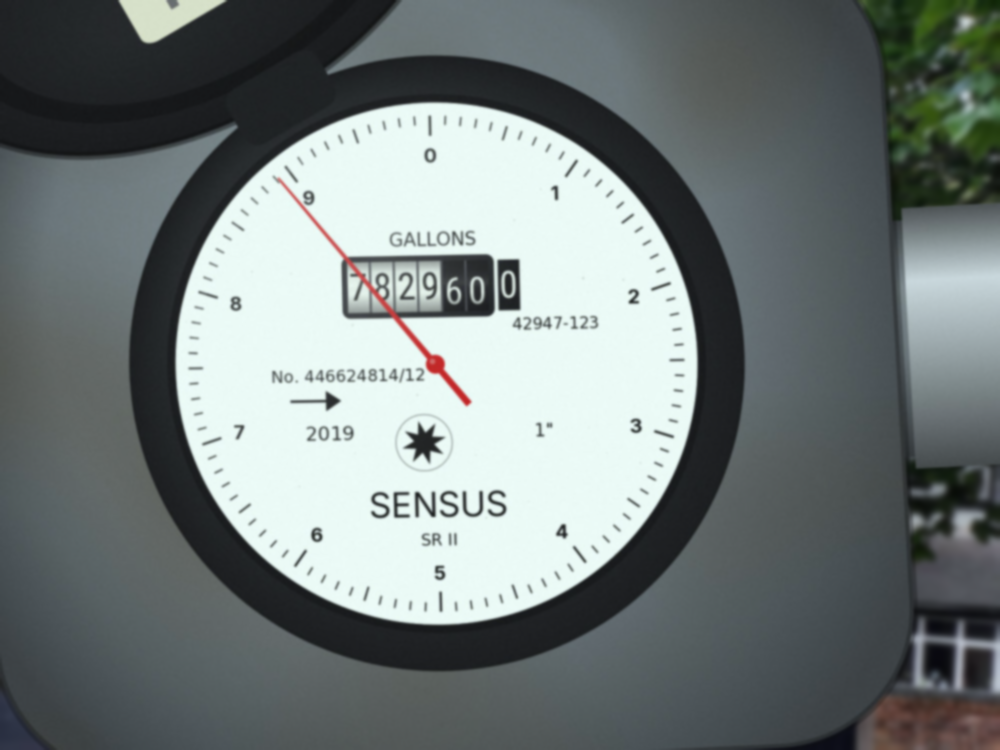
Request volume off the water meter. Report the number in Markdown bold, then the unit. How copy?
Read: **7829598.9** gal
